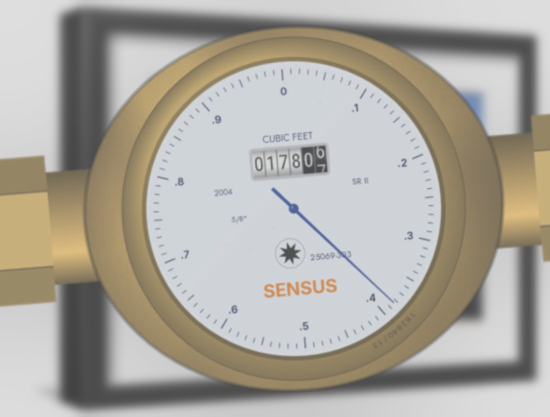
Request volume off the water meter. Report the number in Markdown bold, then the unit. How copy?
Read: **17806.38** ft³
